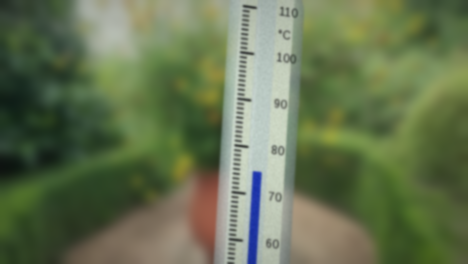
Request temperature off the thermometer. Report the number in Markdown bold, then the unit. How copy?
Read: **75** °C
